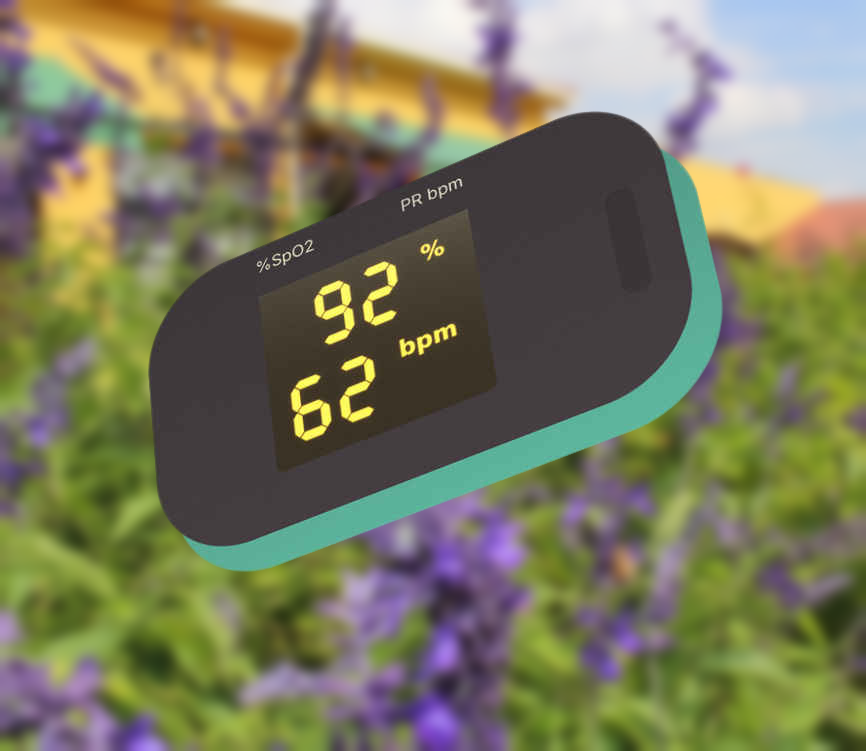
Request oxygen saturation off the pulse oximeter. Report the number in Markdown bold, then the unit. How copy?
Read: **92** %
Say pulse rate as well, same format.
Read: **62** bpm
